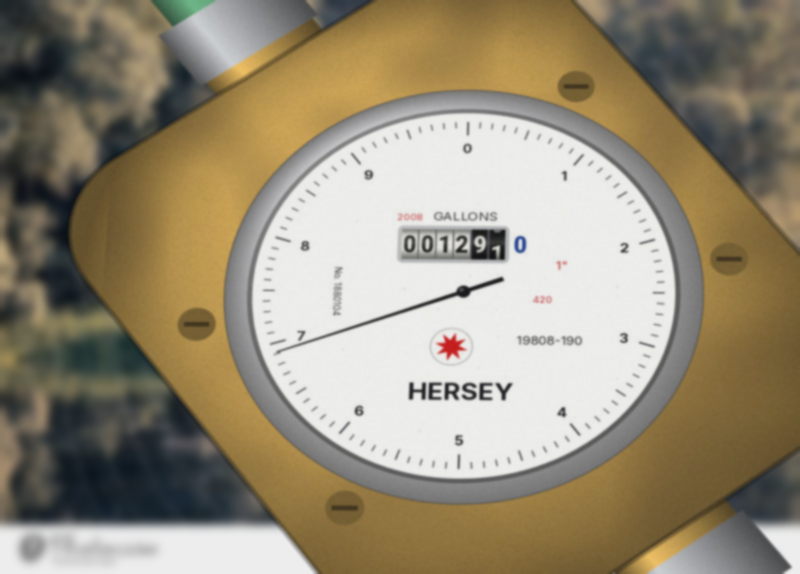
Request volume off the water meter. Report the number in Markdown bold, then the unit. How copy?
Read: **12906.9** gal
